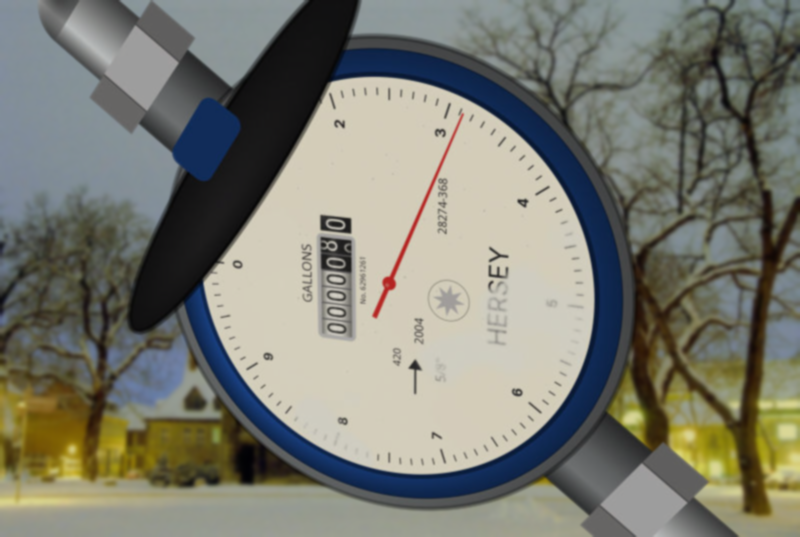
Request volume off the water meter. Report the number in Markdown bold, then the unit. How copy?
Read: **83.1** gal
